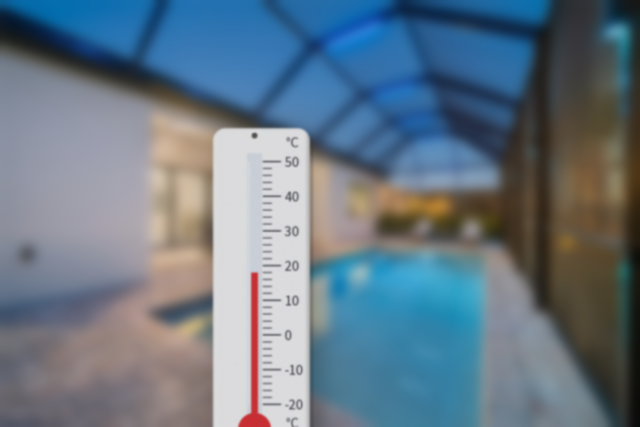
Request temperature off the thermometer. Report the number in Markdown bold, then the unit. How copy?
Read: **18** °C
